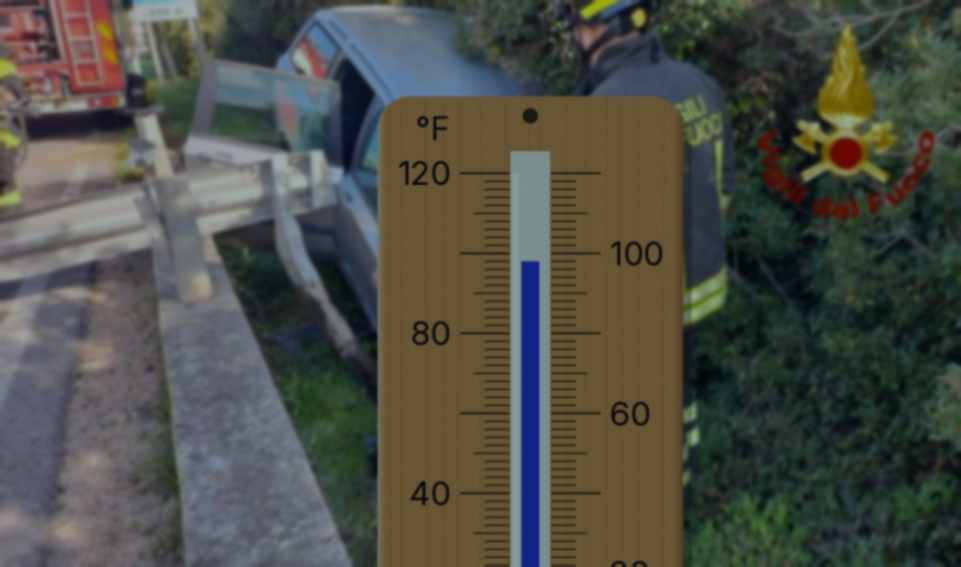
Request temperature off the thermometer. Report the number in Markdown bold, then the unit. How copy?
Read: **98** °F
